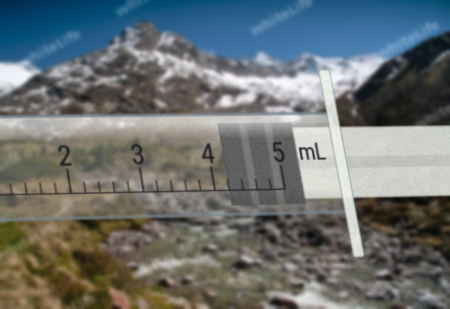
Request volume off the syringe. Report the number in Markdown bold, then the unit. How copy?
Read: **4.2** mL
